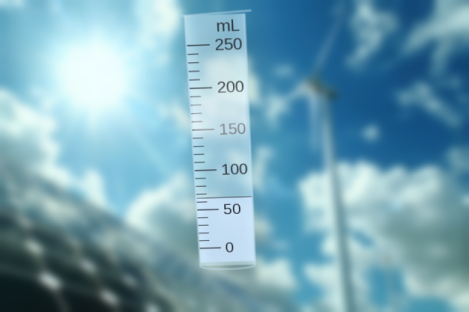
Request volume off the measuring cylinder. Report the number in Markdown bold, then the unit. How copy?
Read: **65** mL
